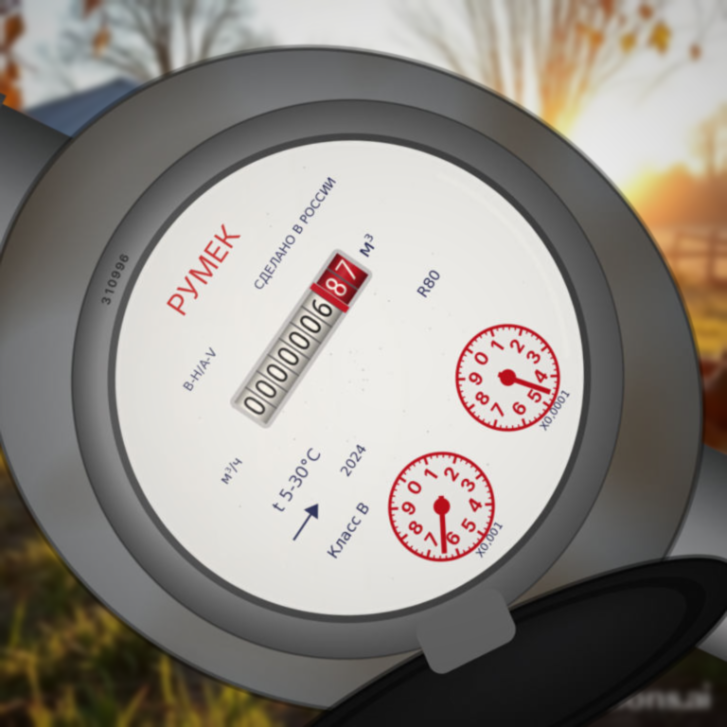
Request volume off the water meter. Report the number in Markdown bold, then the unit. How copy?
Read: **6.8764** m³
